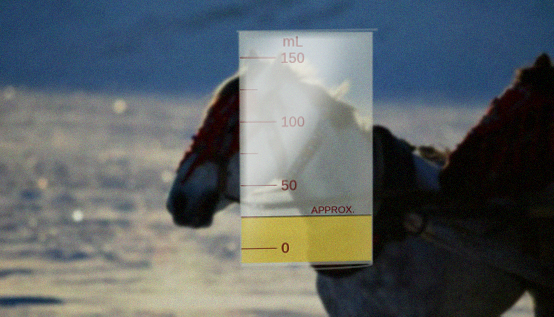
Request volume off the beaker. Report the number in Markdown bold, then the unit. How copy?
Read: **25** mL
